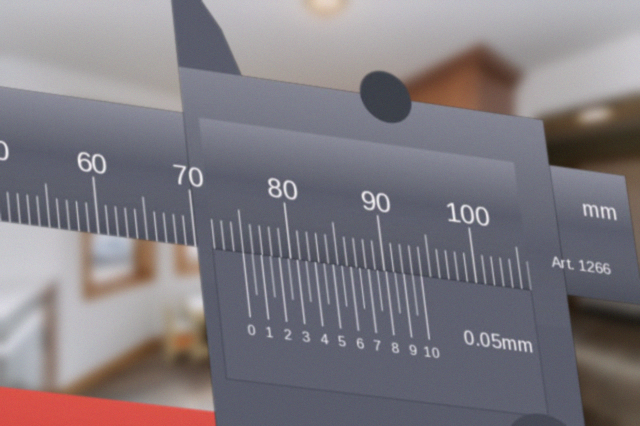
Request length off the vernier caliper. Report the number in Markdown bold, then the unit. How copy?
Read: **75.0** mm
